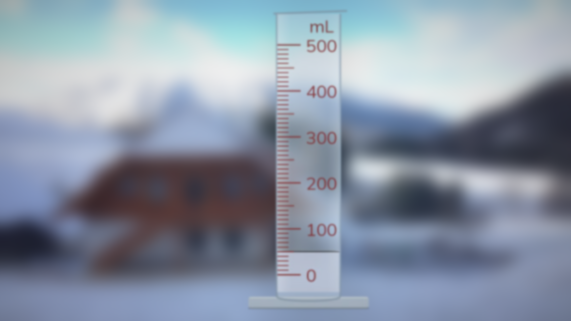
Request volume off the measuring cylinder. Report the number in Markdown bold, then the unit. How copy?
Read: **50** mL
